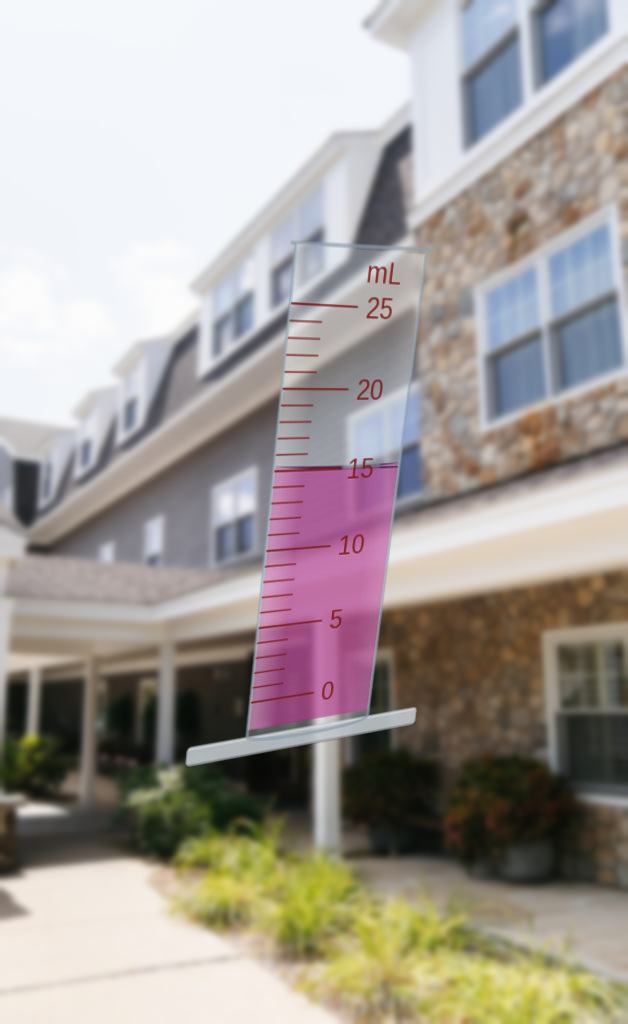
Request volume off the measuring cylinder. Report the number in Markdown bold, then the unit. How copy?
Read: **15** mL
